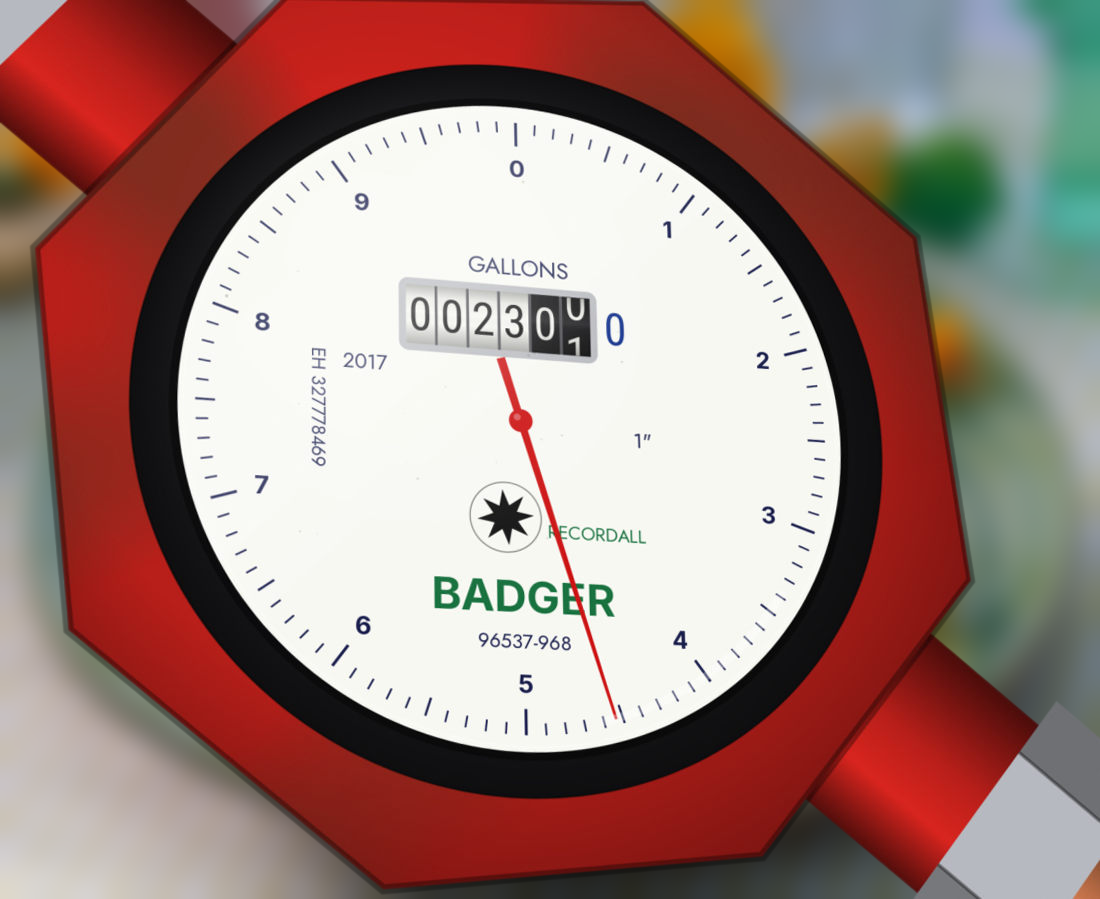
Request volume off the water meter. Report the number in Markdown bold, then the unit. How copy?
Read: **23004.5** gal
